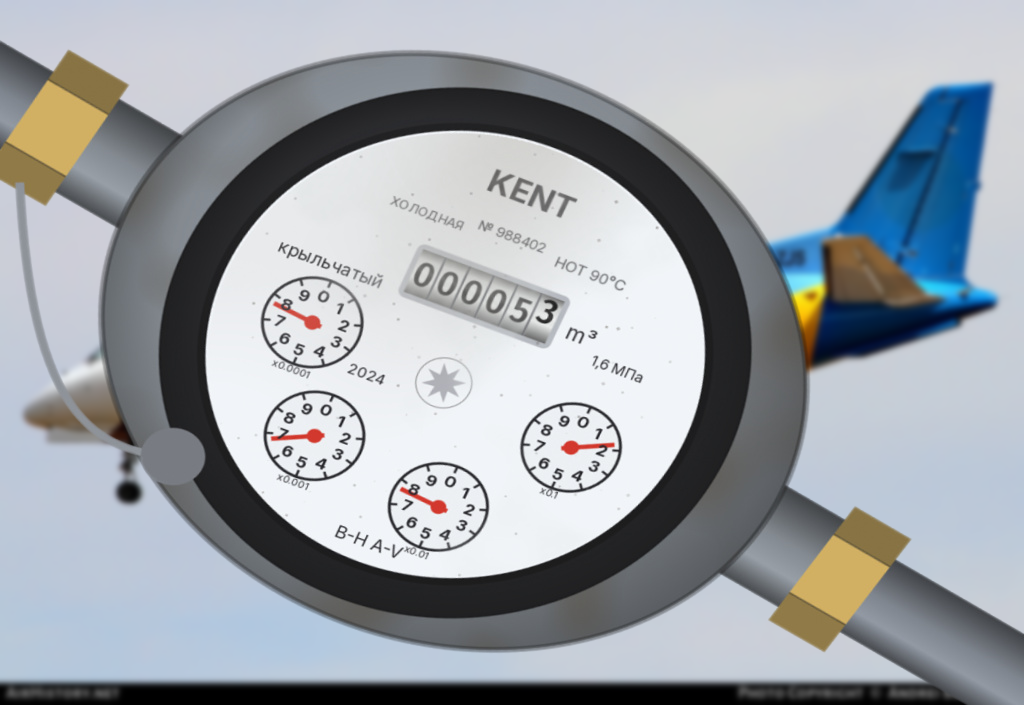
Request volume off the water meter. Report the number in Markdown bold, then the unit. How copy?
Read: **53.1767** m³
